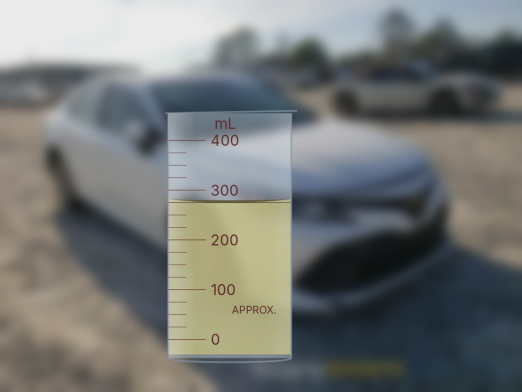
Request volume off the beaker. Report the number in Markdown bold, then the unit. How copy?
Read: **275** mL
